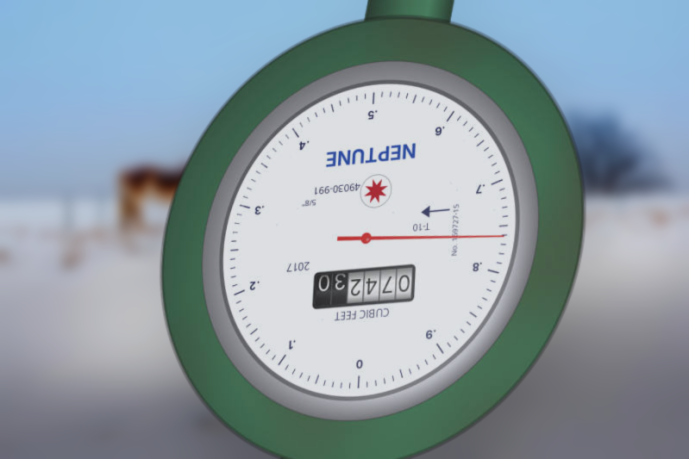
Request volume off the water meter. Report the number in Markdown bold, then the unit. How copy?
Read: **74229.76** ft³
